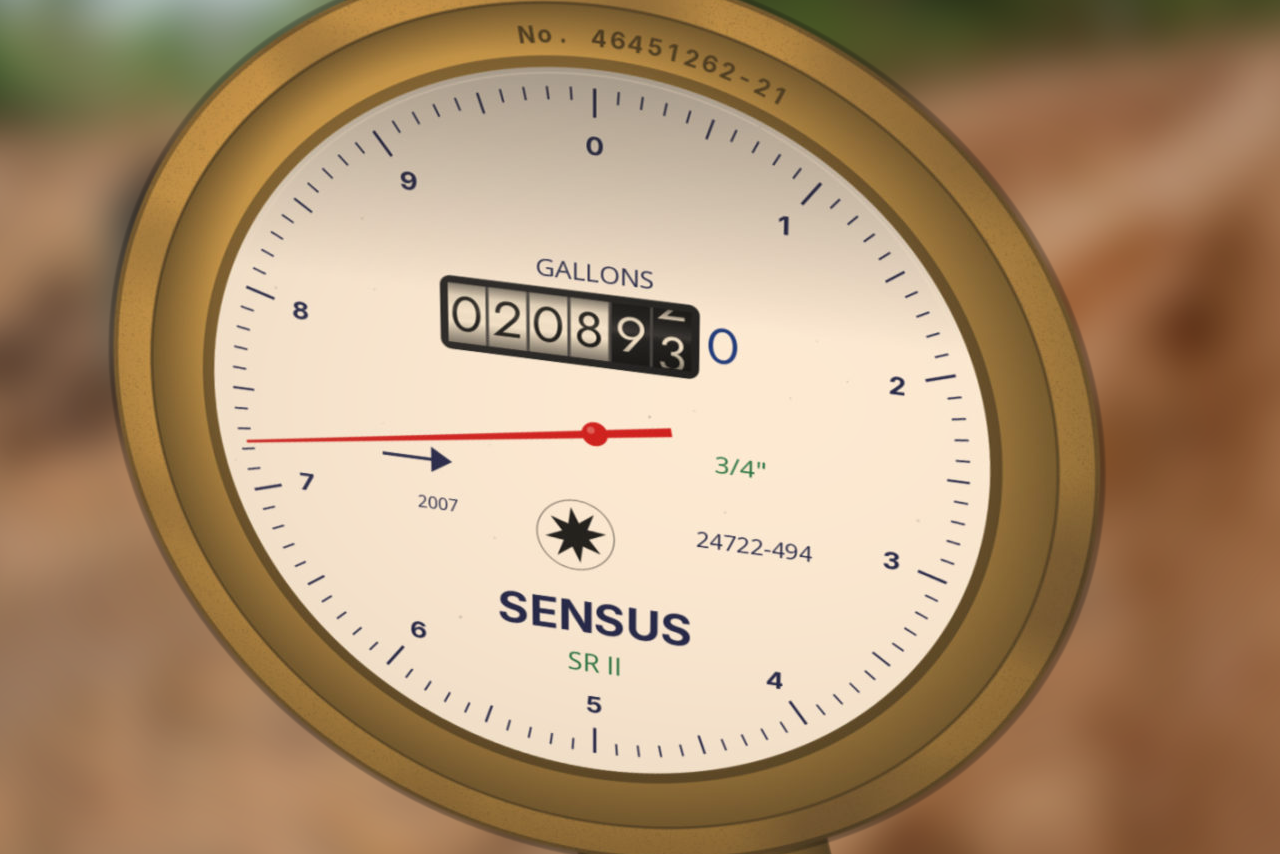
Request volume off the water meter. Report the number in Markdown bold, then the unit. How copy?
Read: **208927.2** gal
